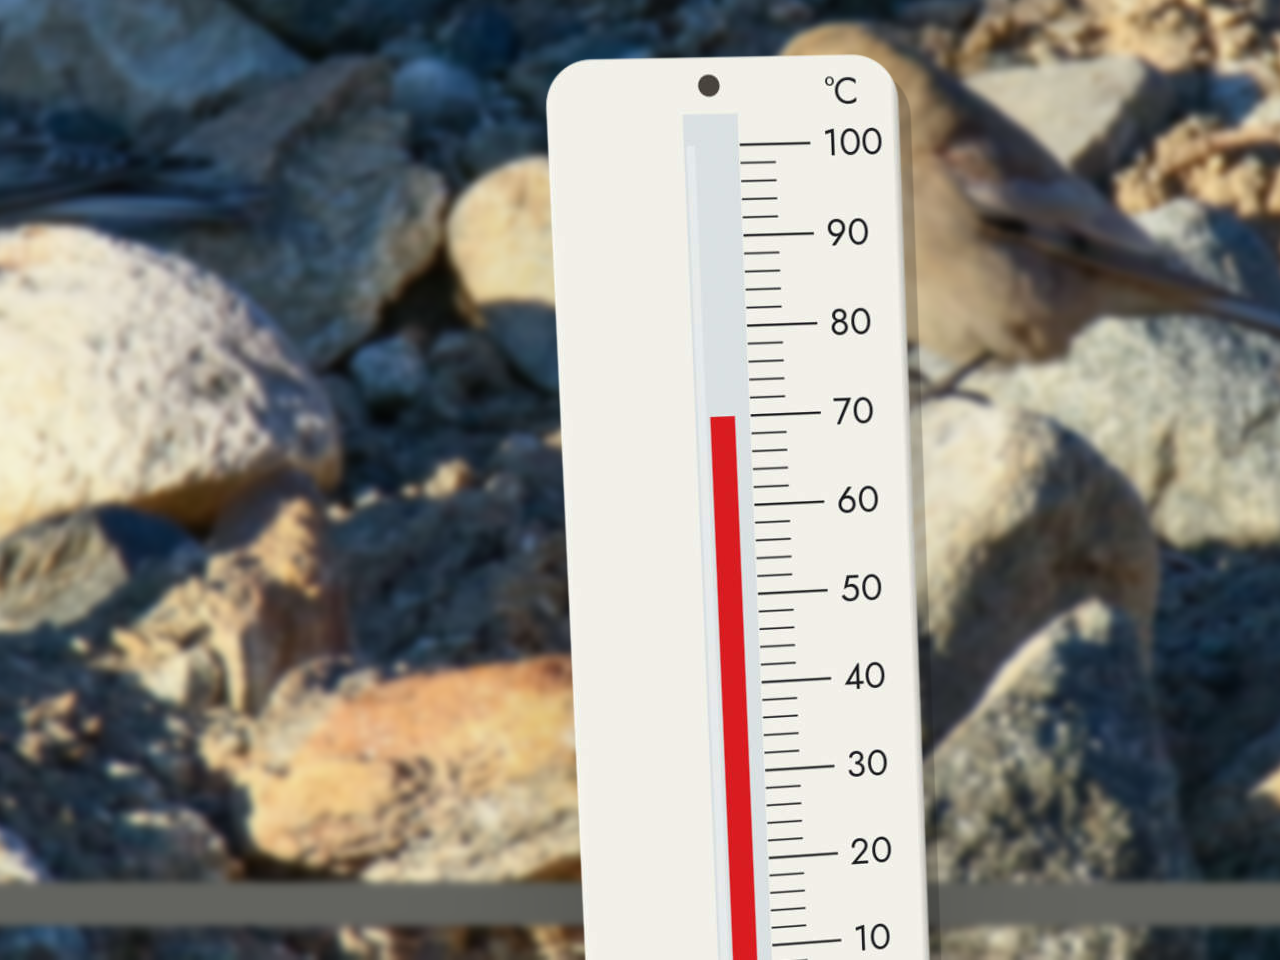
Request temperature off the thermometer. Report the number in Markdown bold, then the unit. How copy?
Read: **70** °C
